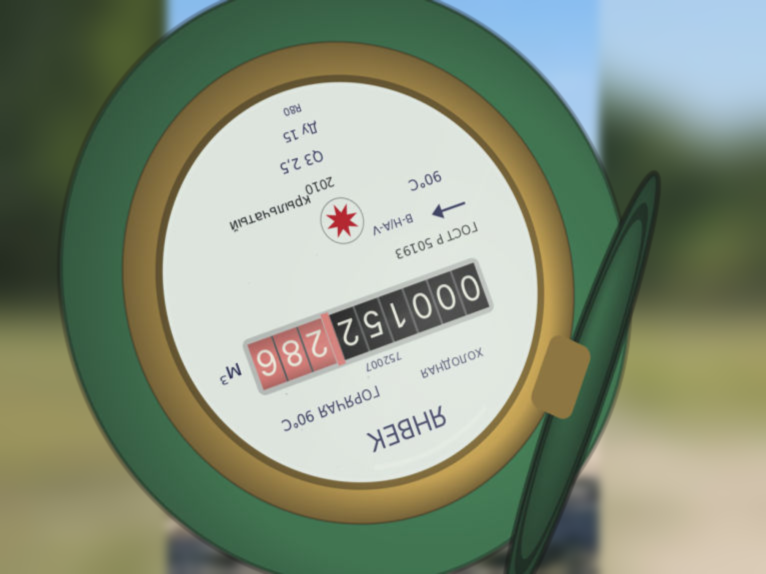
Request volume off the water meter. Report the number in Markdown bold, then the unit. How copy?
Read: **152.286** m³
